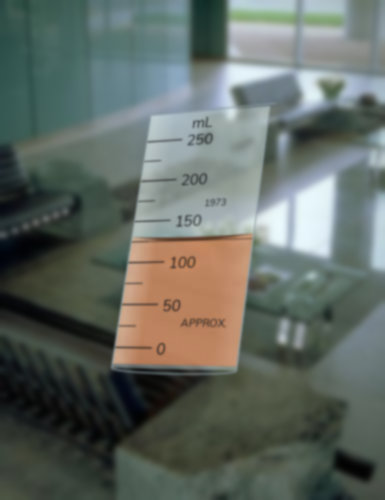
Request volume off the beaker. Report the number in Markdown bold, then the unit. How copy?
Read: **125** mL
